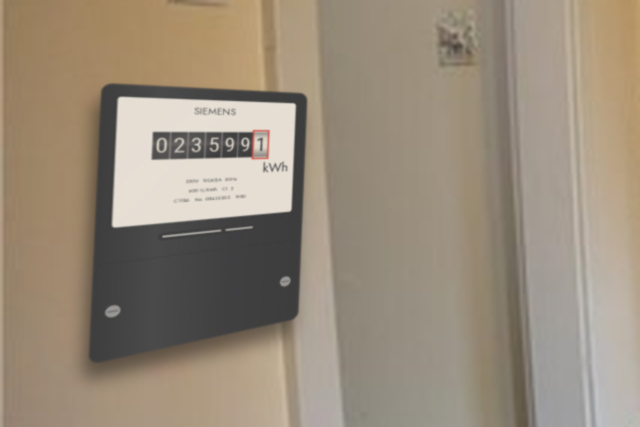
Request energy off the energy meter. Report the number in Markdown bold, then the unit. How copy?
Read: **23599.1** kWh
